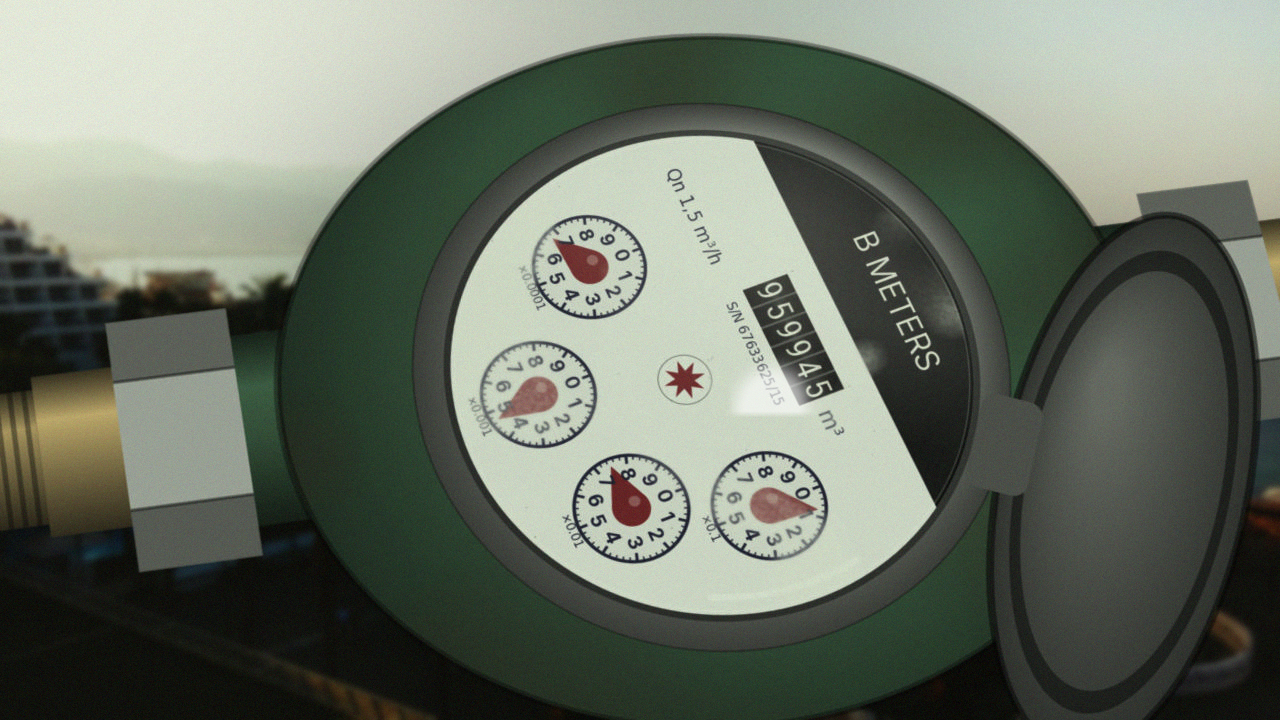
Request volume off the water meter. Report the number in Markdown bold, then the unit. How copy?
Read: **959945.0746** m³
